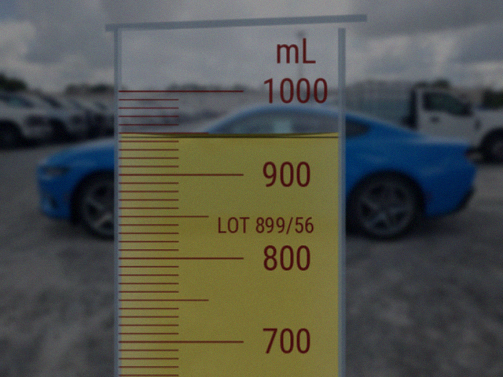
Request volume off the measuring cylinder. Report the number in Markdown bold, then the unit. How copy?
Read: **945** mL
